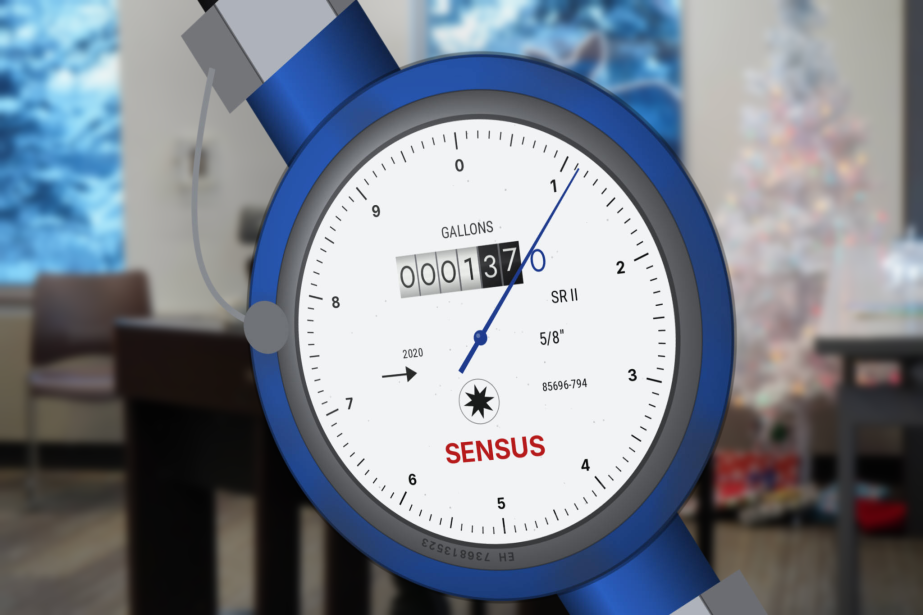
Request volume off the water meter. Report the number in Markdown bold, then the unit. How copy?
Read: **1371.1** gal
